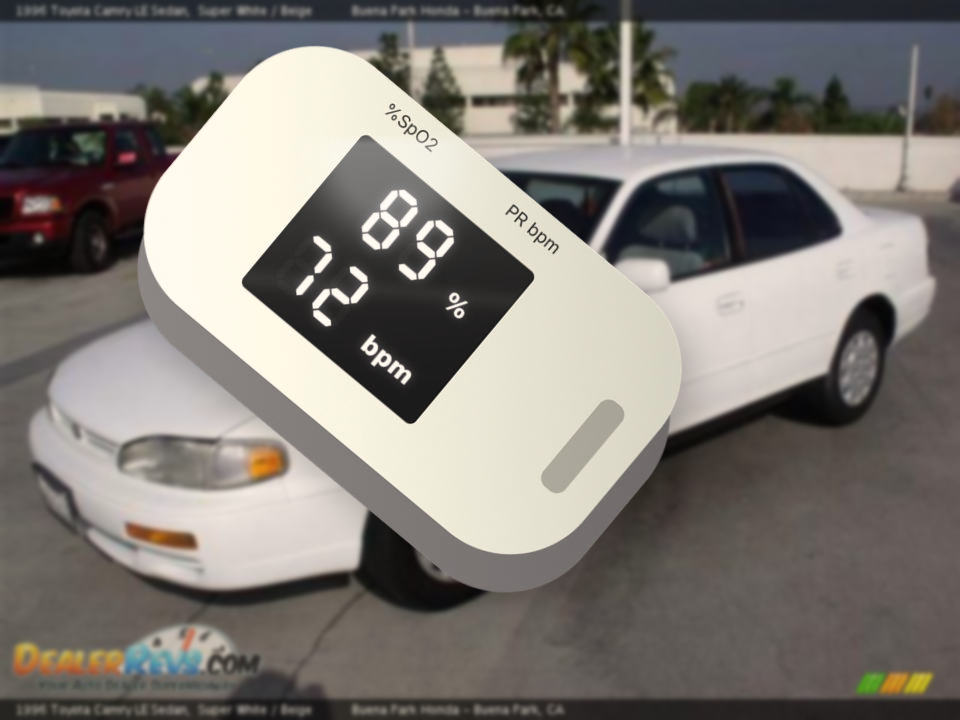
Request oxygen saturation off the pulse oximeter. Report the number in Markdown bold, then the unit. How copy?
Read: **89** %
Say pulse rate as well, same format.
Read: **72** bpm
